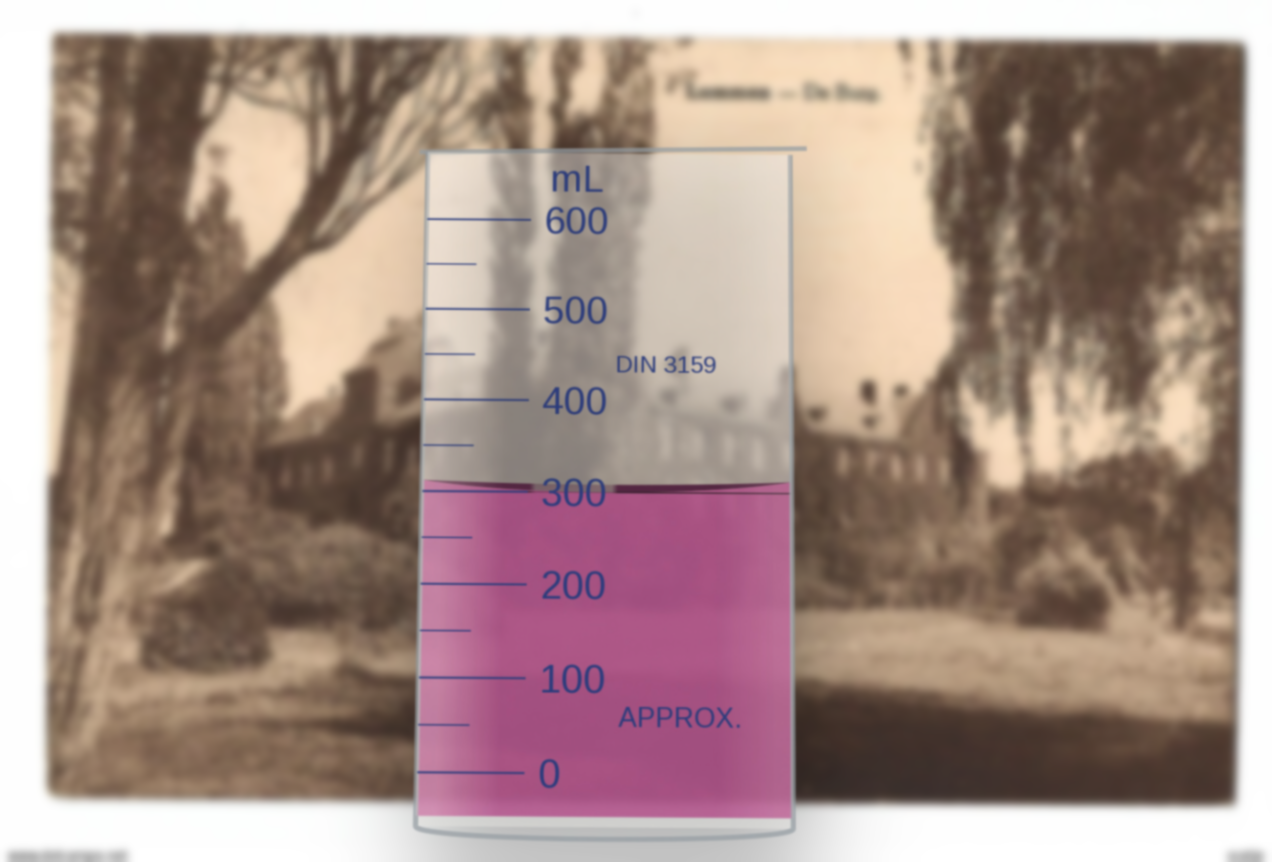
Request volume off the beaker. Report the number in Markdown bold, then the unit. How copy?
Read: **300** mL
